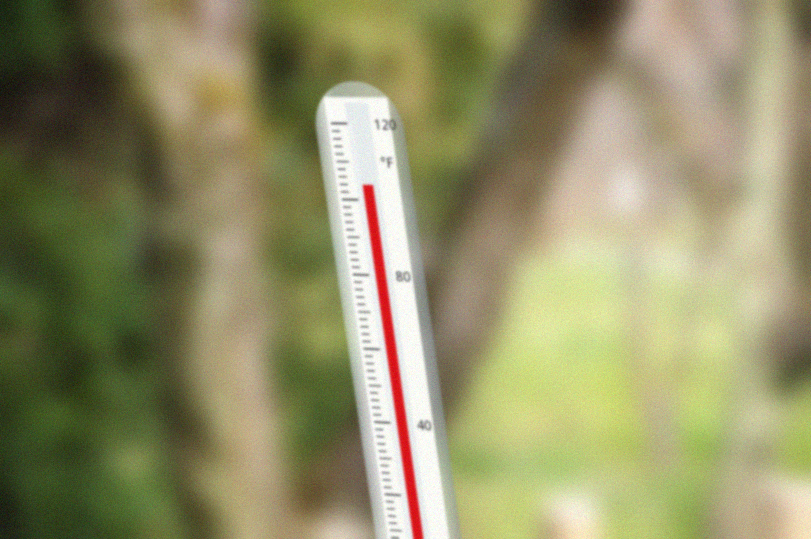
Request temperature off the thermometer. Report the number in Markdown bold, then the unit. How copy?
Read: **104** °F
